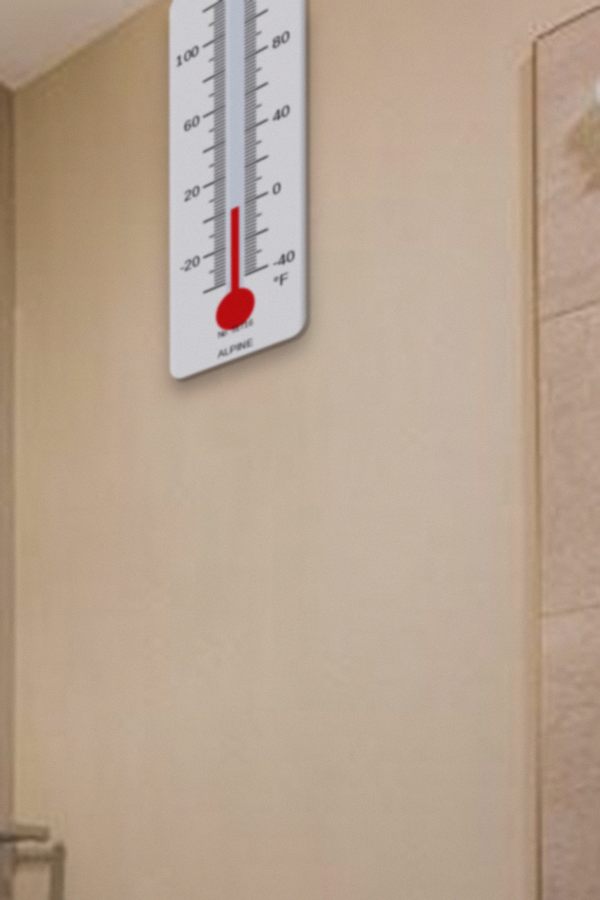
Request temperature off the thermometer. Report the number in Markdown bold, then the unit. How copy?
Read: **0** °F
